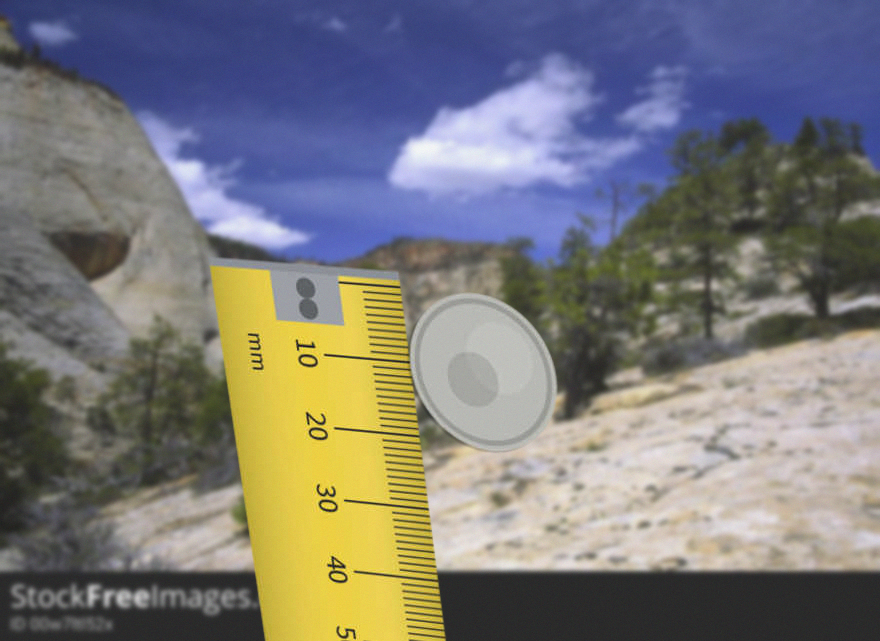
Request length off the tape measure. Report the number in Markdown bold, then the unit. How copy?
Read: **21** mm
